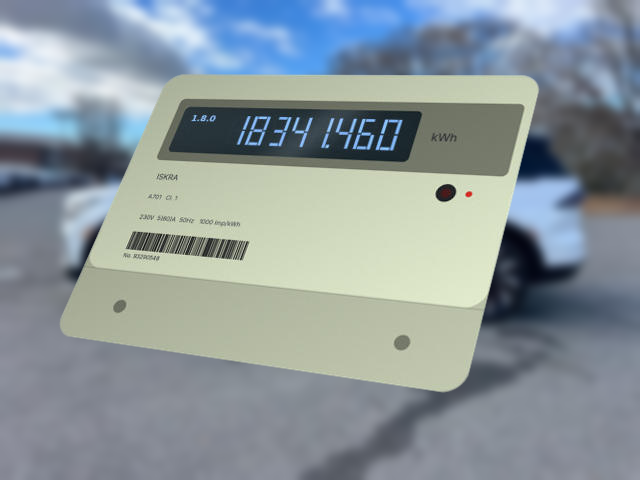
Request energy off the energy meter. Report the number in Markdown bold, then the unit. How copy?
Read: **18341.460** kWh
